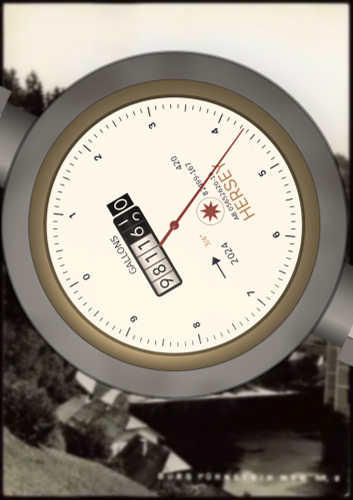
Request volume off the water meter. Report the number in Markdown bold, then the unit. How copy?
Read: **9811614.3** gal
